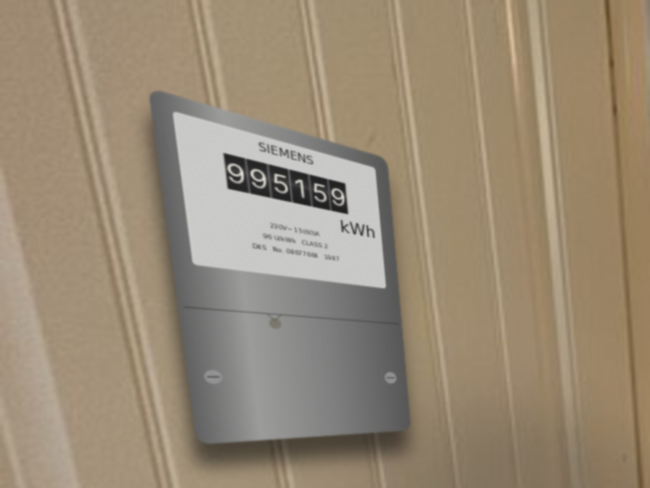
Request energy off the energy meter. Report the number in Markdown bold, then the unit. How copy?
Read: **995159** kWh
